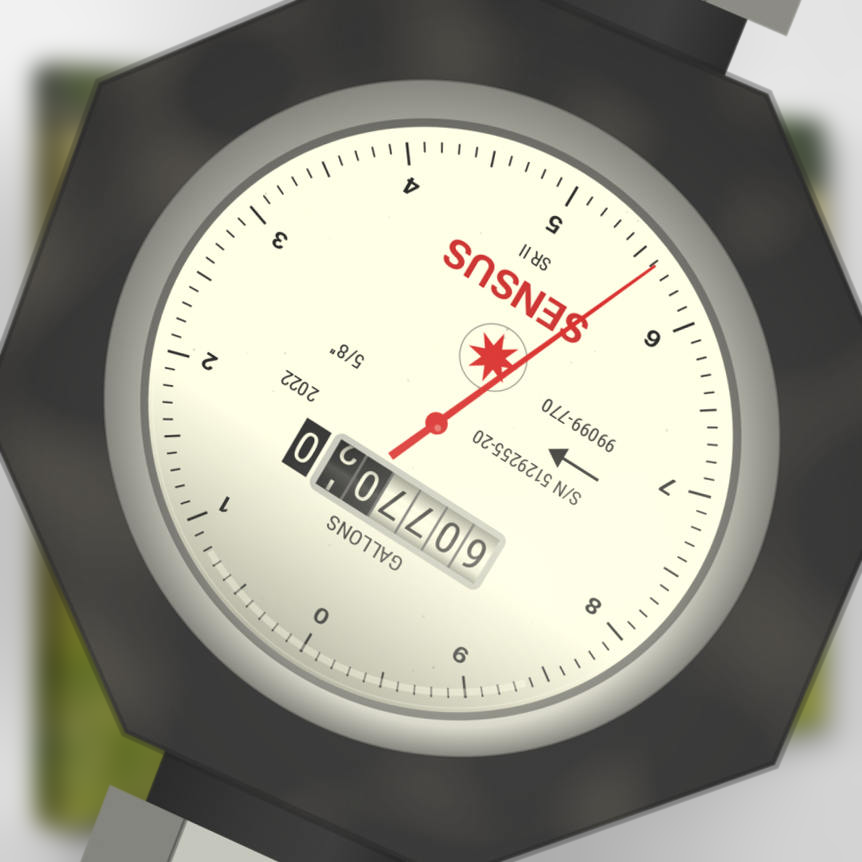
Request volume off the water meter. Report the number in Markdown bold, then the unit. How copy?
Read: **6077015.6** gal
